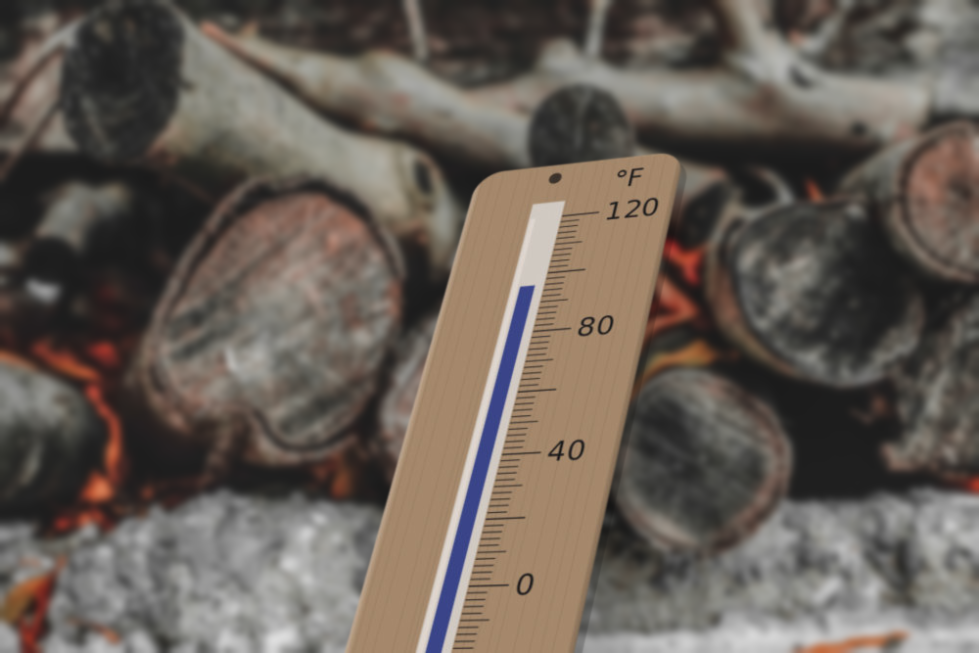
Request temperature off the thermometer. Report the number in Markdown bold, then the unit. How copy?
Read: **96** °F
